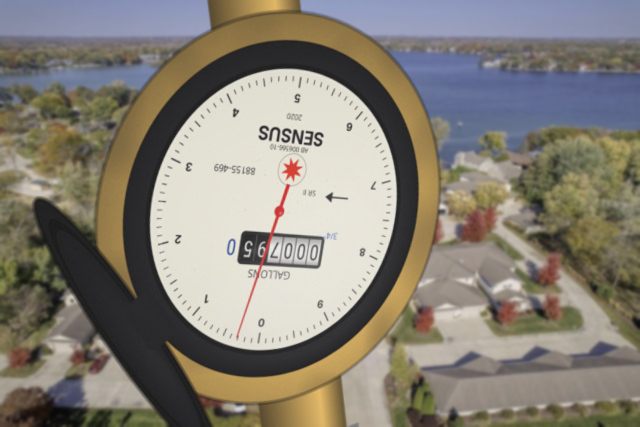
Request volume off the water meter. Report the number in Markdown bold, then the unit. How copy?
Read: **7950.3** gal
